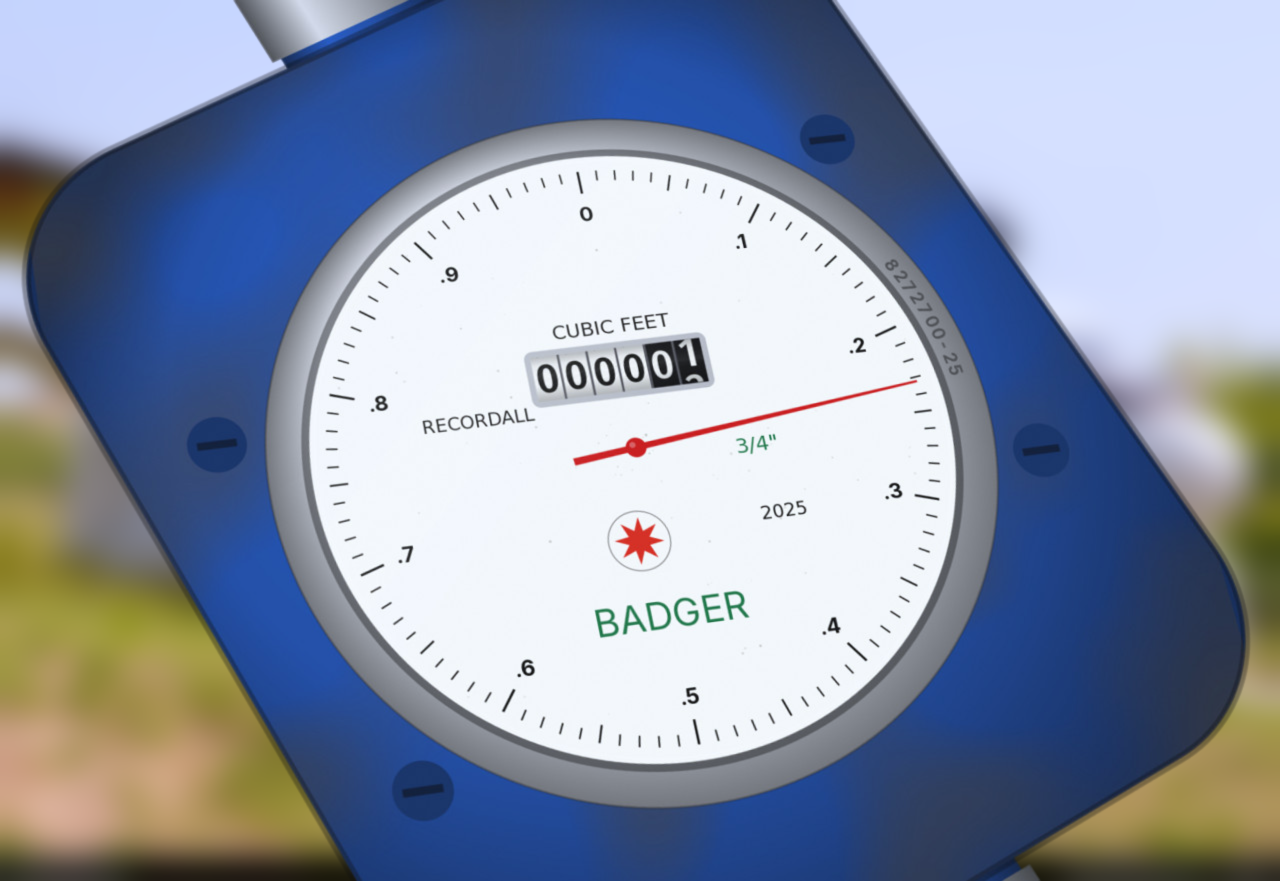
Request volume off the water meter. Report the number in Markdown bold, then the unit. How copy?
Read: **1.23** ft³
